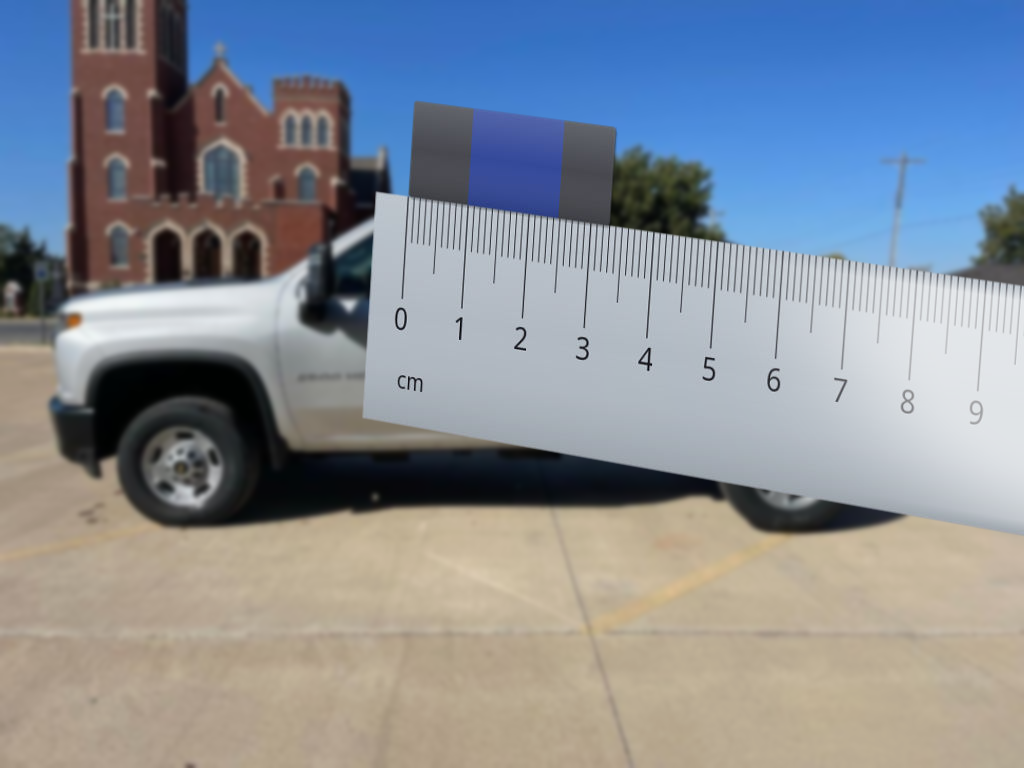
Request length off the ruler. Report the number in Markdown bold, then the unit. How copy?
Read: **3.3** cm
